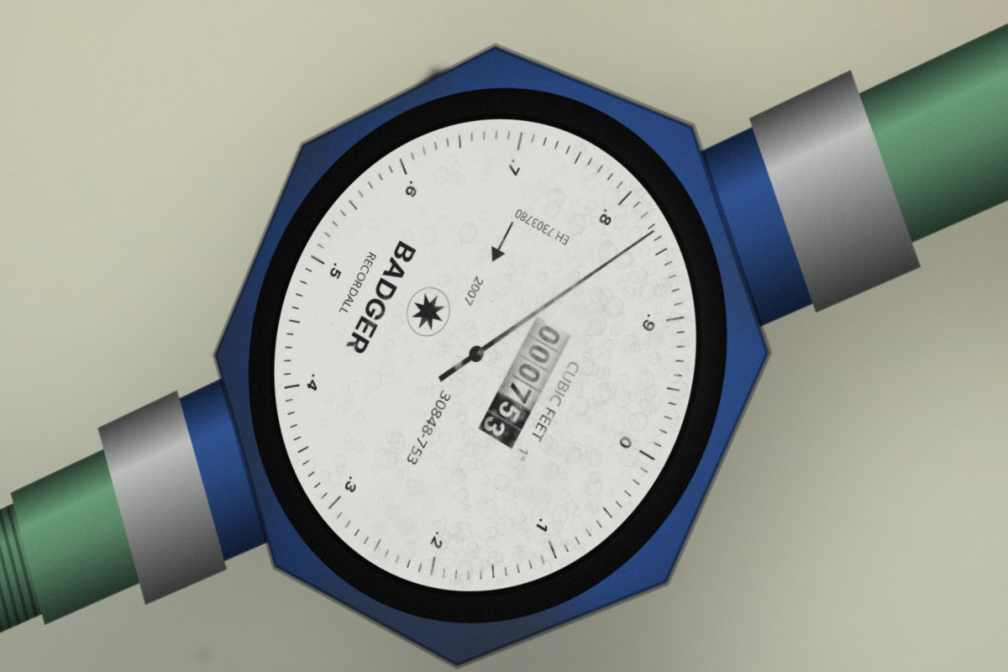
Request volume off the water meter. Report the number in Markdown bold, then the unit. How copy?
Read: **752.83** ft³
